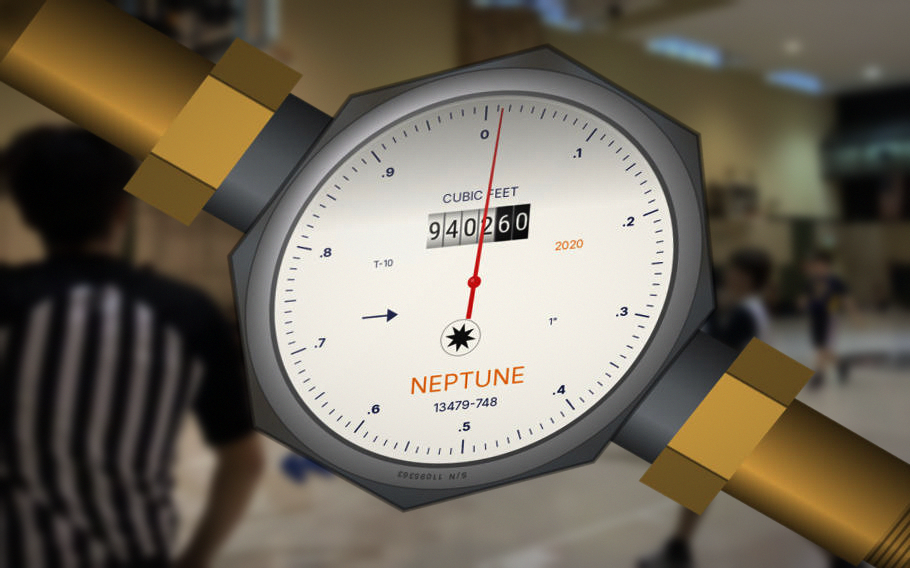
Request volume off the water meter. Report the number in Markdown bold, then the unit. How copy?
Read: **940260.01** ft³
